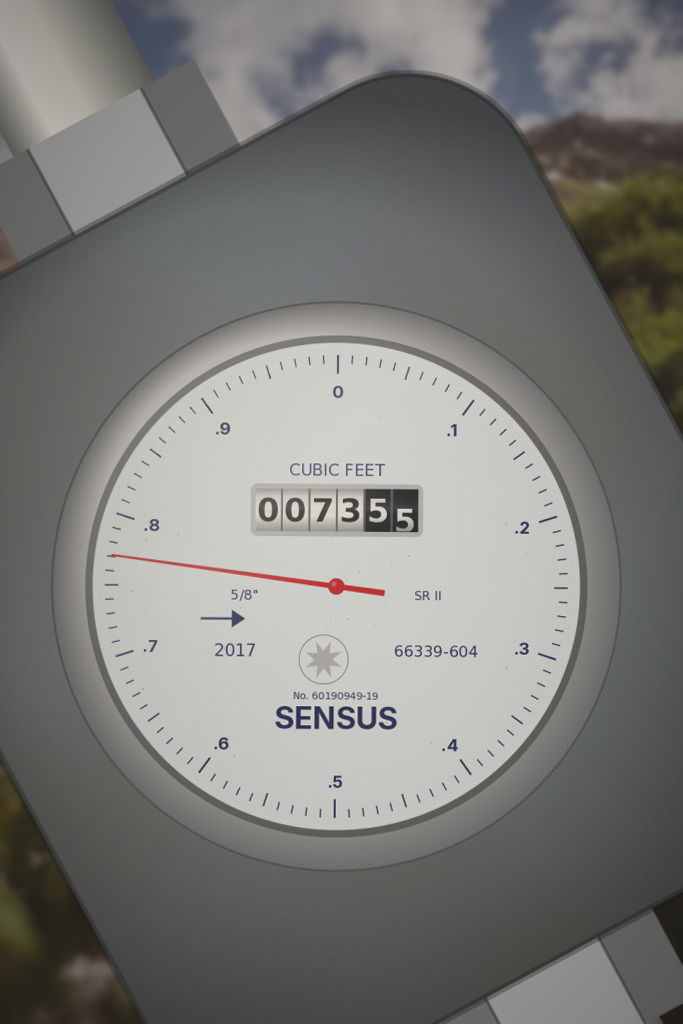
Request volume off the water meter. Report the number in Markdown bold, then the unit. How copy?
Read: **7354.77** ft³
